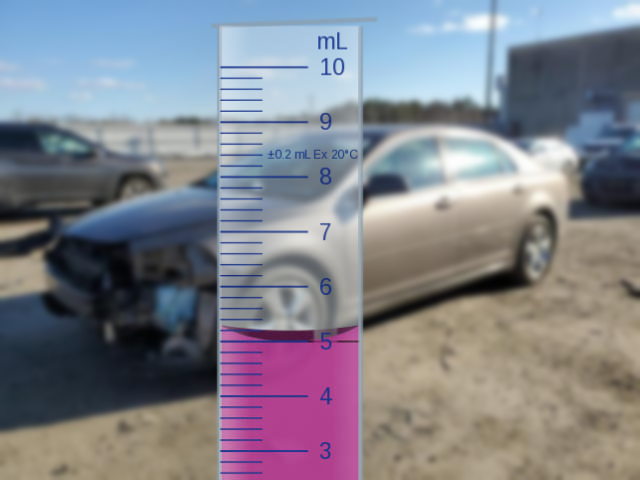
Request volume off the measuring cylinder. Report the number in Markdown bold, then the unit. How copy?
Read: **5** mL
